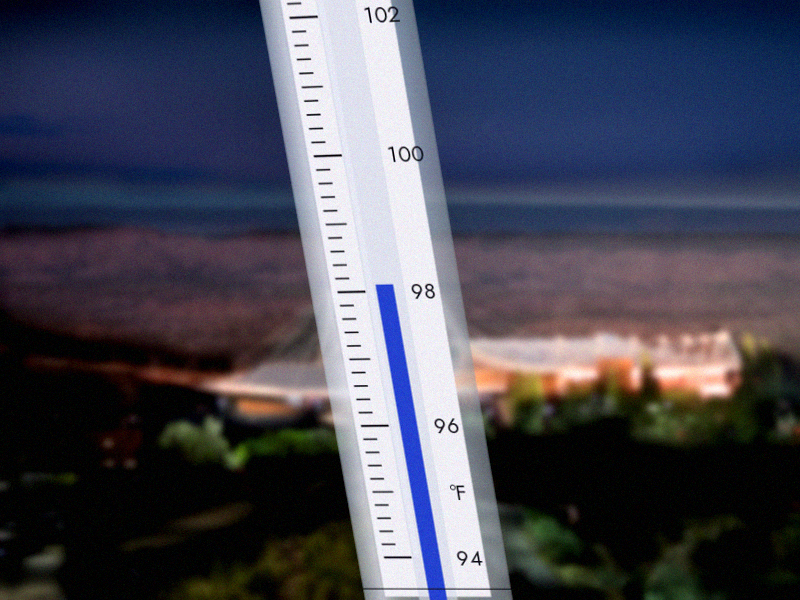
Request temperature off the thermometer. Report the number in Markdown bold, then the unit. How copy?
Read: **98.1** °F
